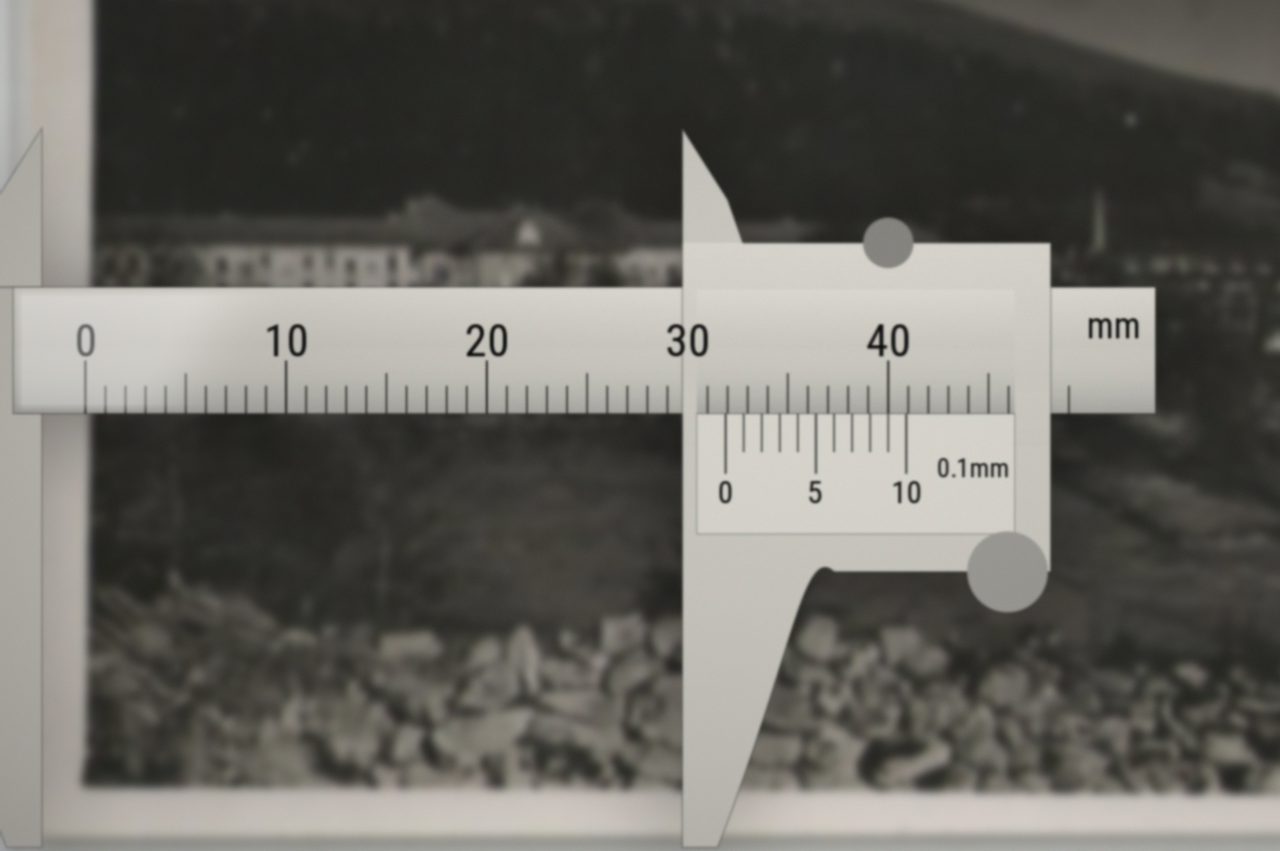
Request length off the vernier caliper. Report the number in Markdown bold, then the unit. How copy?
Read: **31.9** mm
